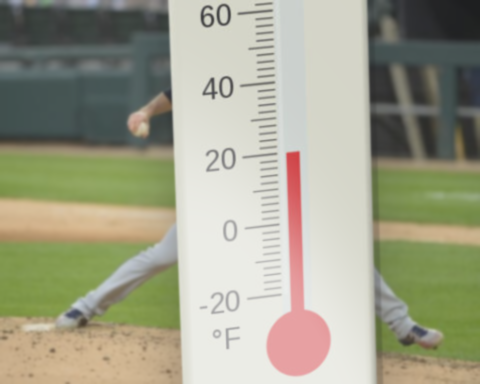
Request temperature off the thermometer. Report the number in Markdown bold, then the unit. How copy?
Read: **20** °F
